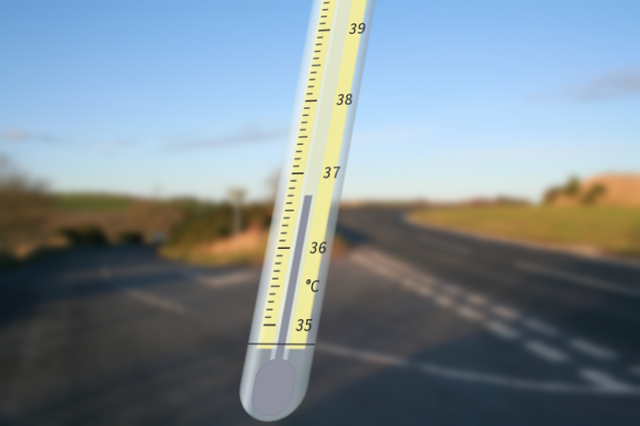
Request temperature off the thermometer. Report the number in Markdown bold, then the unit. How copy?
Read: **36.7** °C
